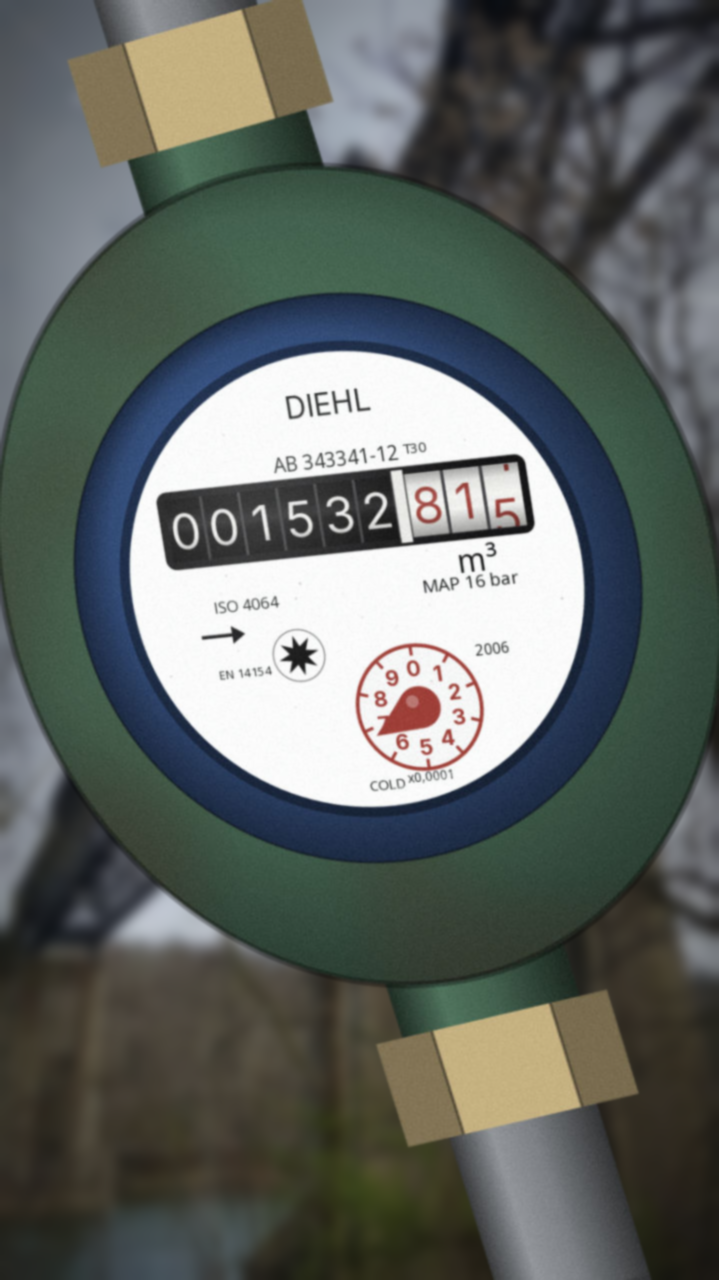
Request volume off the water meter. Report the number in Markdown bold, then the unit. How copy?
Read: **1532.8146** m³
